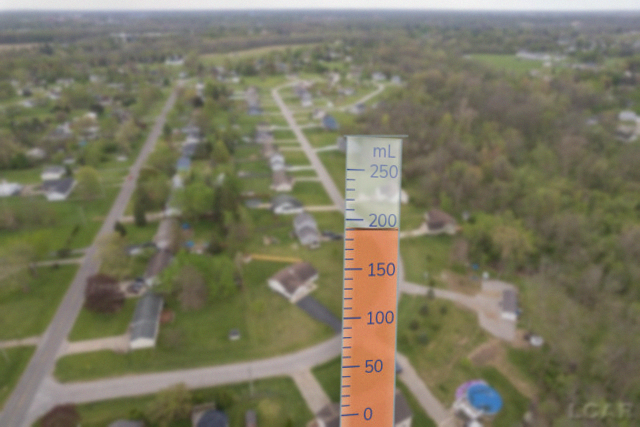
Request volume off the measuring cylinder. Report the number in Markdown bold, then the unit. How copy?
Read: **190** mL
